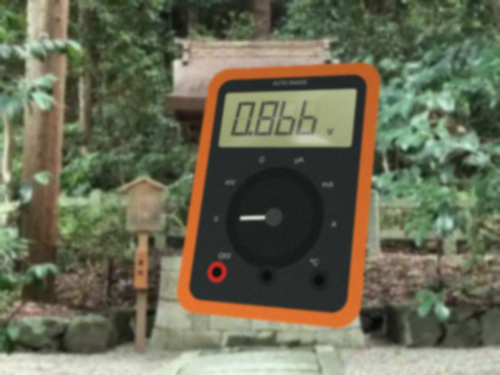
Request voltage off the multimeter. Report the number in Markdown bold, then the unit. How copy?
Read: **0.866** V
